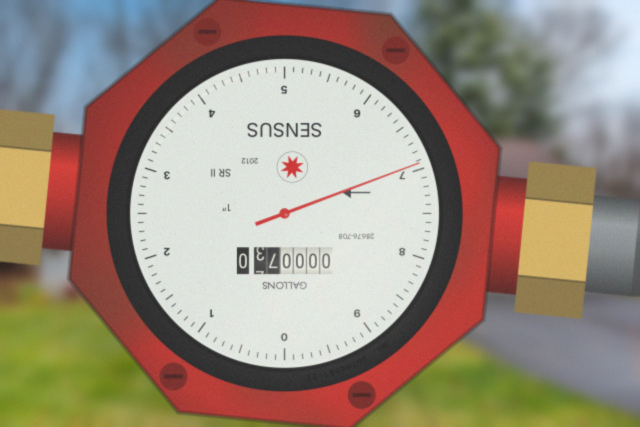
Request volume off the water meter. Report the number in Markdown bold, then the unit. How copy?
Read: **726.9** gal
